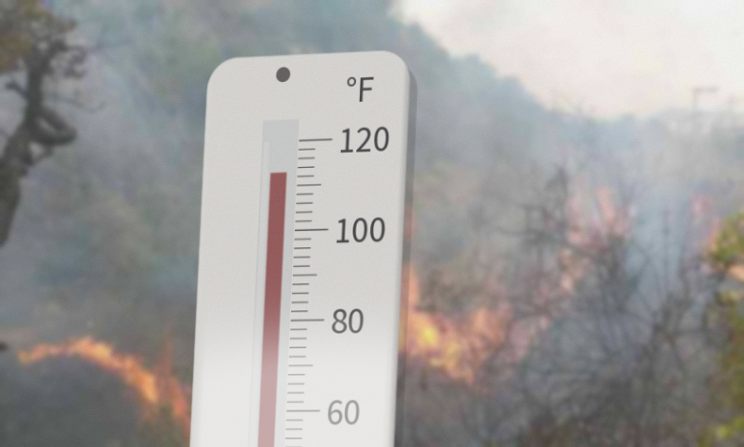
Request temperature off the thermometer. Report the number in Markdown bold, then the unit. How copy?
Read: **113** °F
